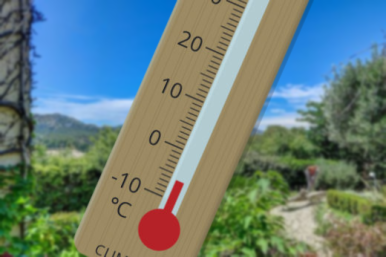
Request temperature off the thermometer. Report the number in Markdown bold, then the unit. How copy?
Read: **-6** °C
